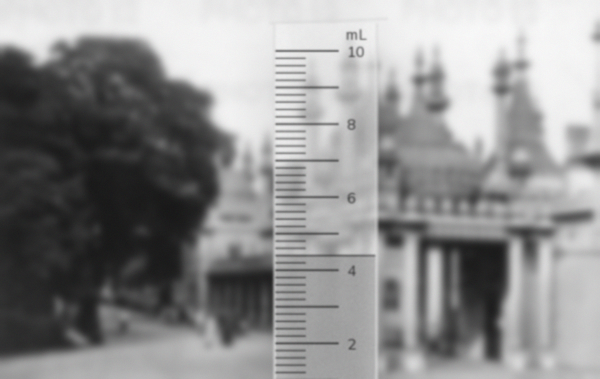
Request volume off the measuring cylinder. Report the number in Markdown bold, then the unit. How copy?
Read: **4.4** mL
